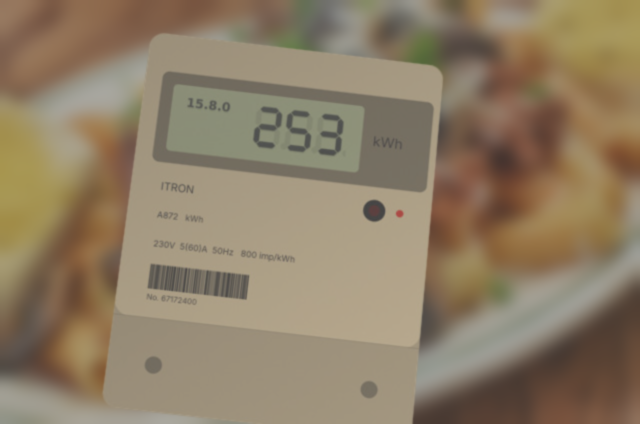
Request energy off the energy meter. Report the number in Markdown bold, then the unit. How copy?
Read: **253** kWh
